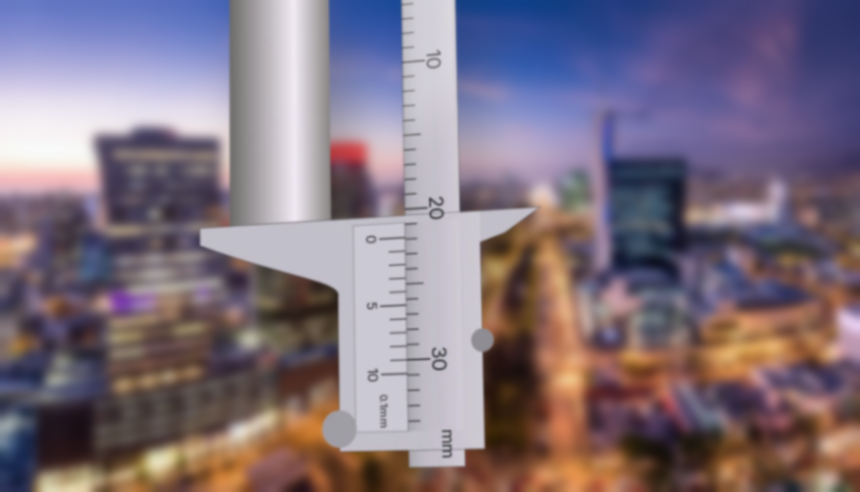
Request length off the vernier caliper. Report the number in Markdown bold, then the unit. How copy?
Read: **21.9** mm
